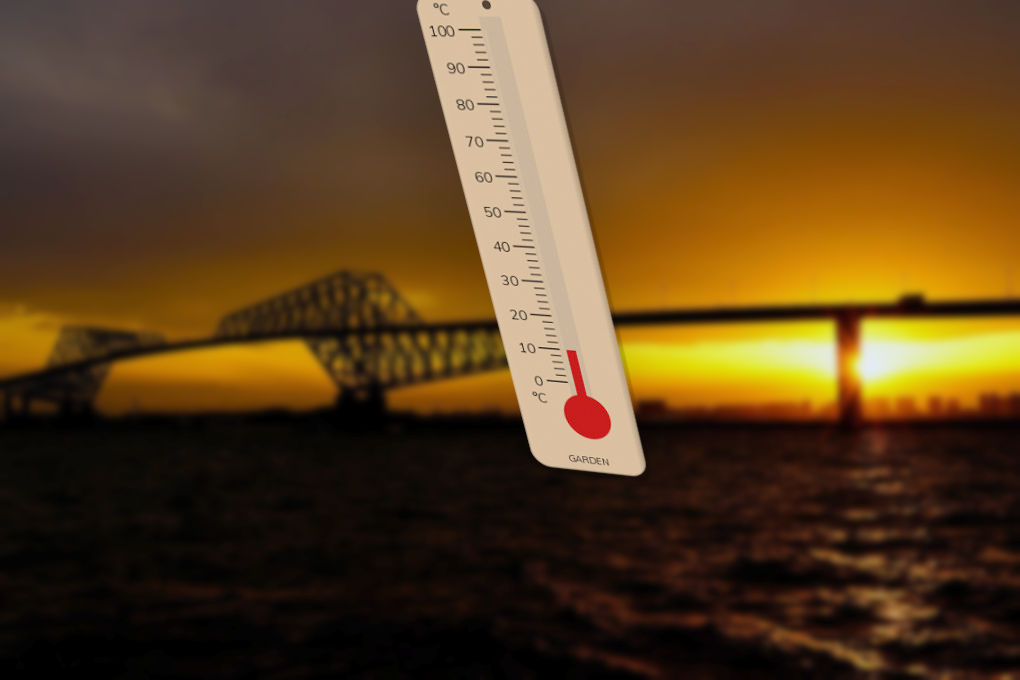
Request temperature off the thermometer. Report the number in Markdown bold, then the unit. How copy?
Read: **10** °C
